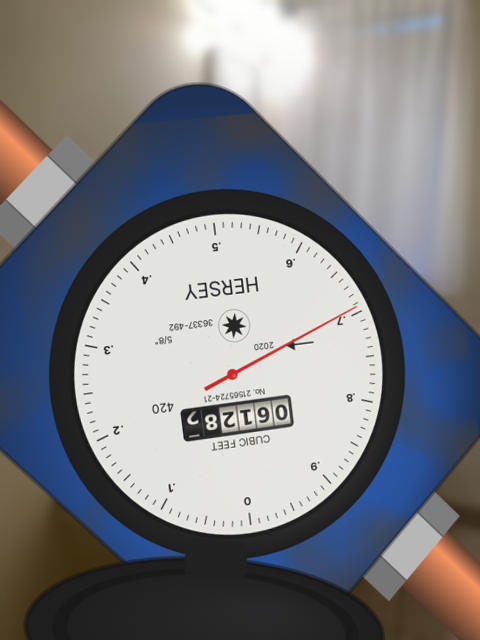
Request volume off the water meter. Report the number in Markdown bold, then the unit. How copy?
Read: **61281.69** ft³
